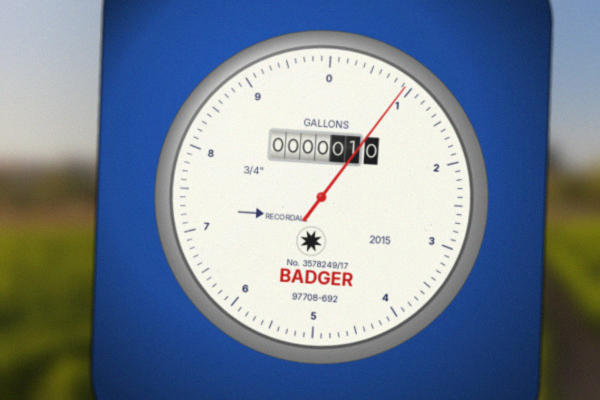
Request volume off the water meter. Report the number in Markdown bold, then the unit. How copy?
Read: **10.9** gal
